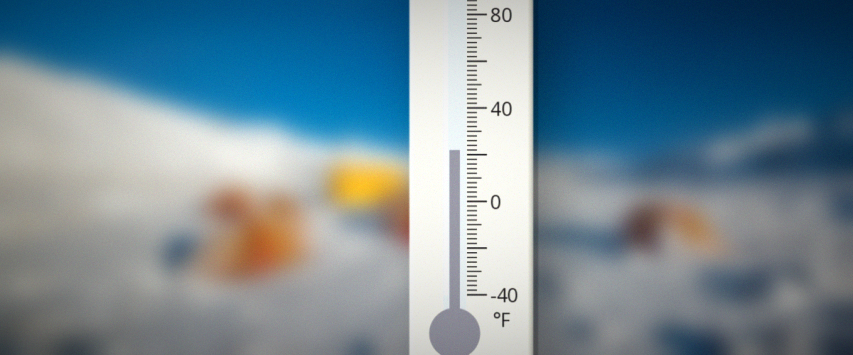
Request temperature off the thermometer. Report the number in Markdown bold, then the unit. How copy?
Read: **22** °F
